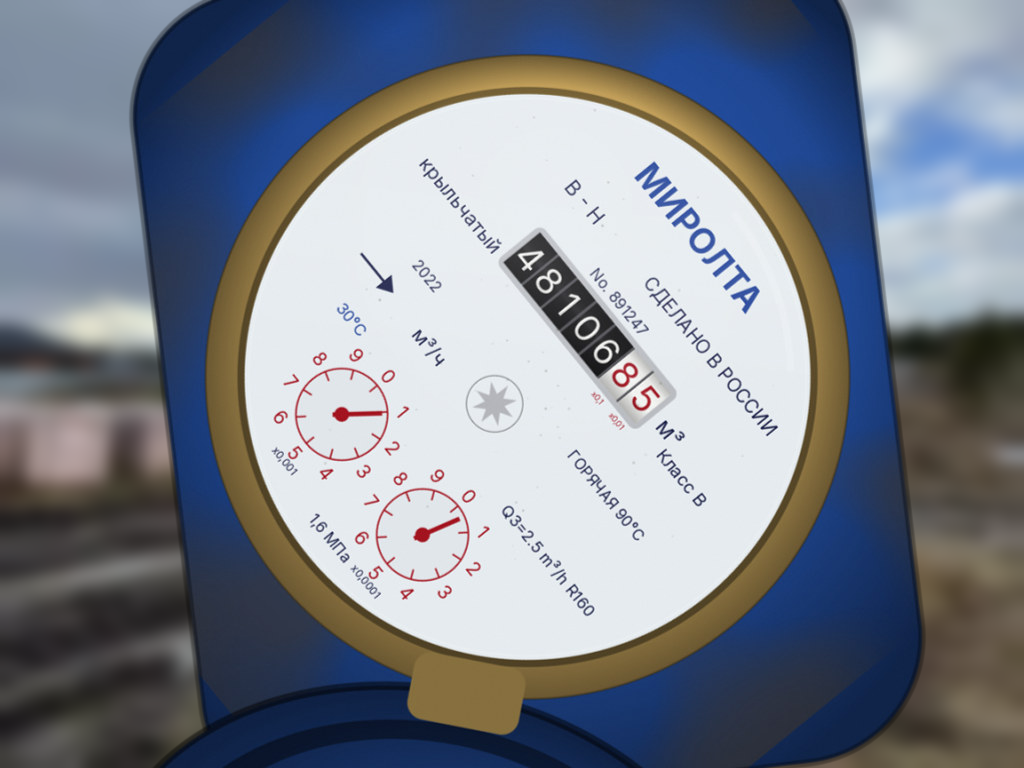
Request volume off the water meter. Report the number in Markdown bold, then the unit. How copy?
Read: **48106.8510** m³
